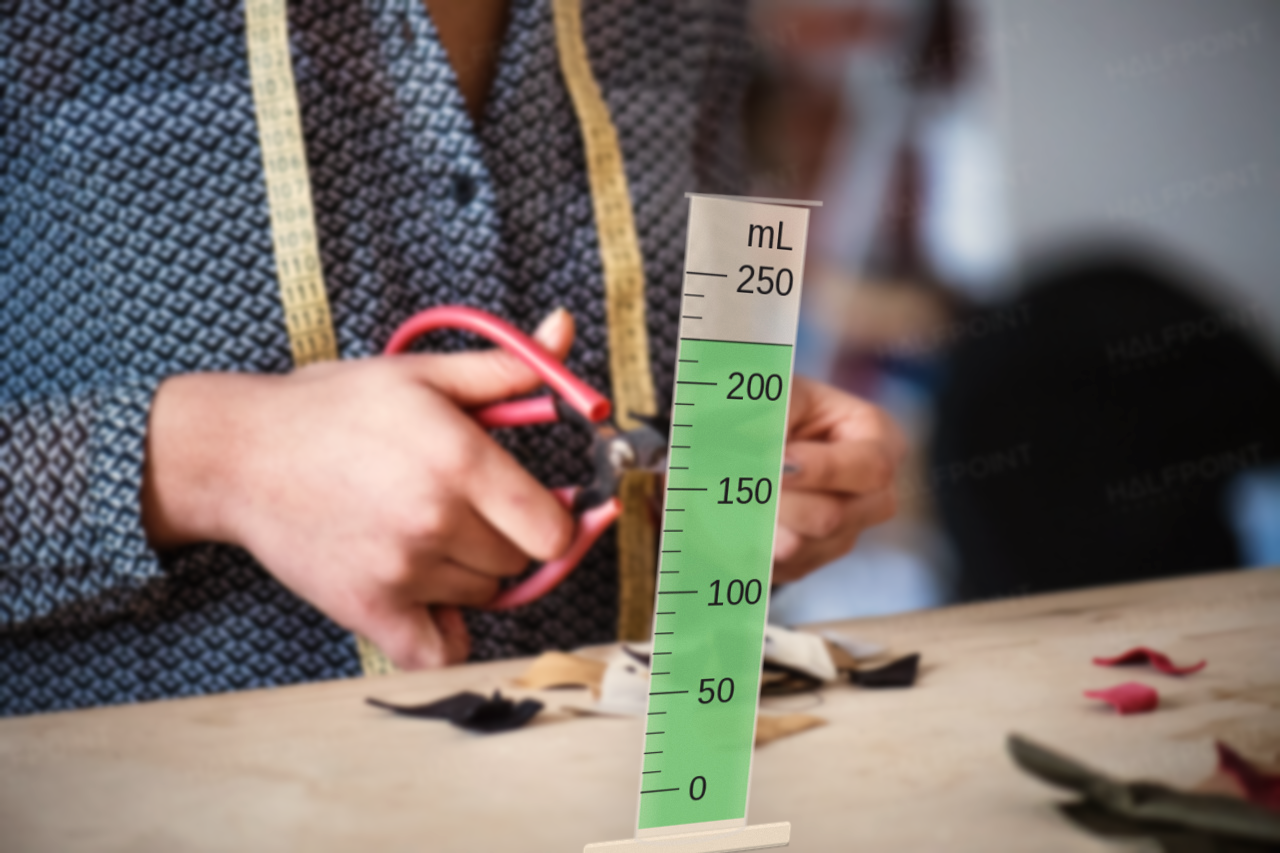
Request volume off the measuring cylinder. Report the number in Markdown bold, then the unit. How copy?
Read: **220** mL
